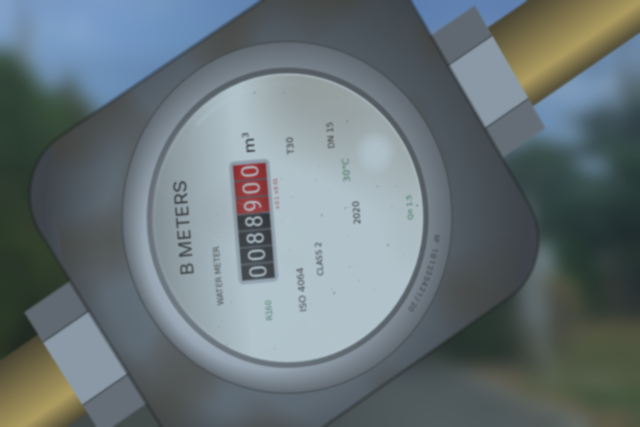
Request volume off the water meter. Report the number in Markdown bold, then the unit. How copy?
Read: **88.900** m³
